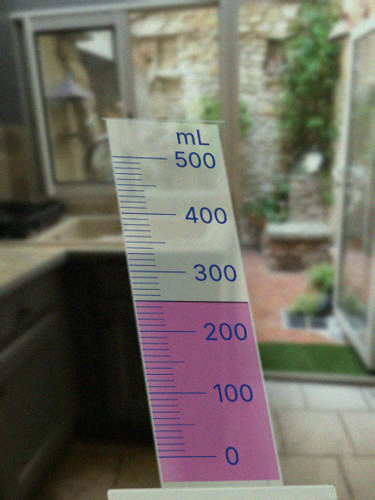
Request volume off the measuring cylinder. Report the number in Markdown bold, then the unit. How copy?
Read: **250** mL
